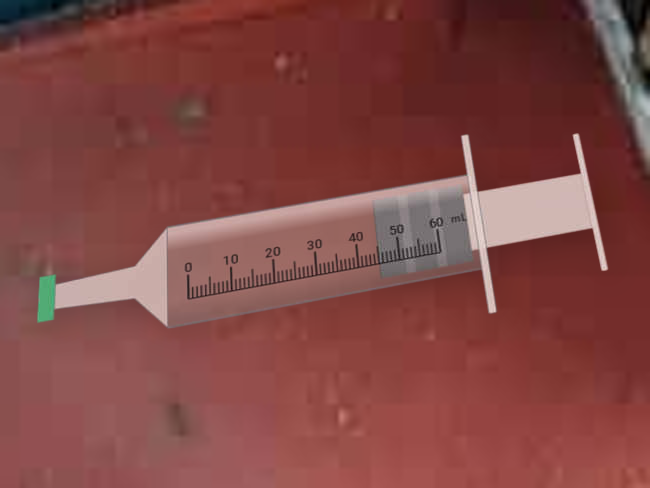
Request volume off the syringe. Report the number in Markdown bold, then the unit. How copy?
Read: **45** mL
